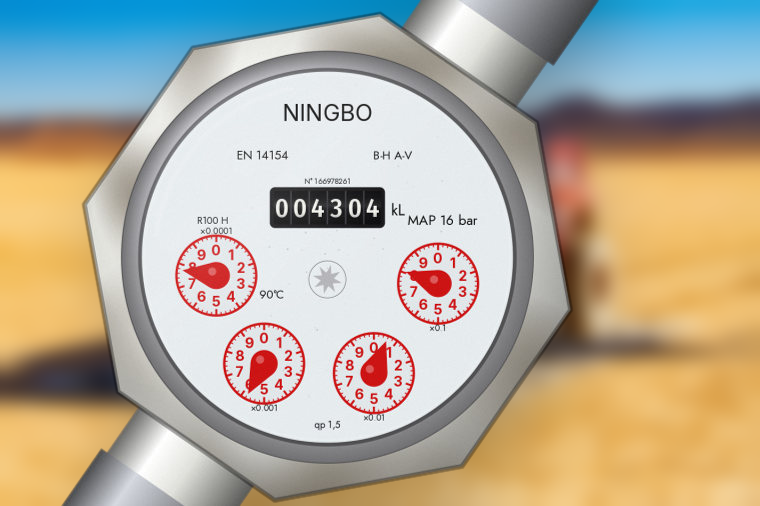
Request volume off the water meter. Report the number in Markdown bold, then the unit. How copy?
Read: **4304.8057** kL
